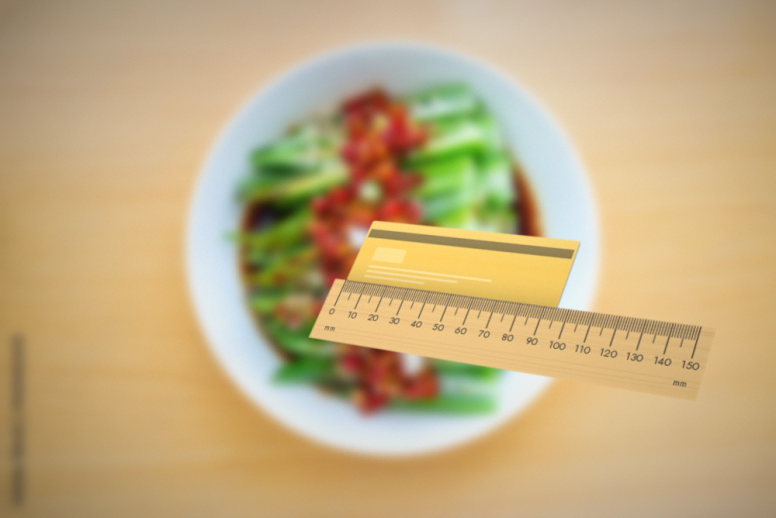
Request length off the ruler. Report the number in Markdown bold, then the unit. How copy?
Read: **95** mm
